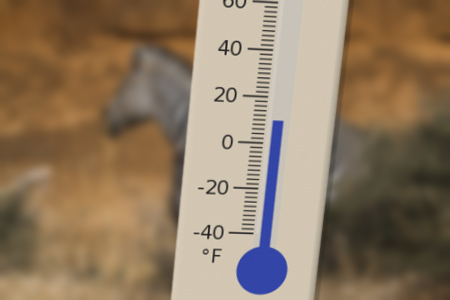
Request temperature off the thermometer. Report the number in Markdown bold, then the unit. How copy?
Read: **10** °F
